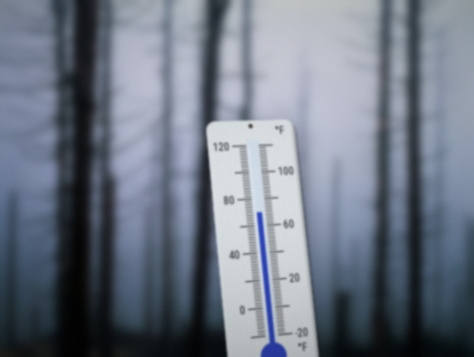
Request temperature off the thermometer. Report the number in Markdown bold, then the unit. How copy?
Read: **70** °F
